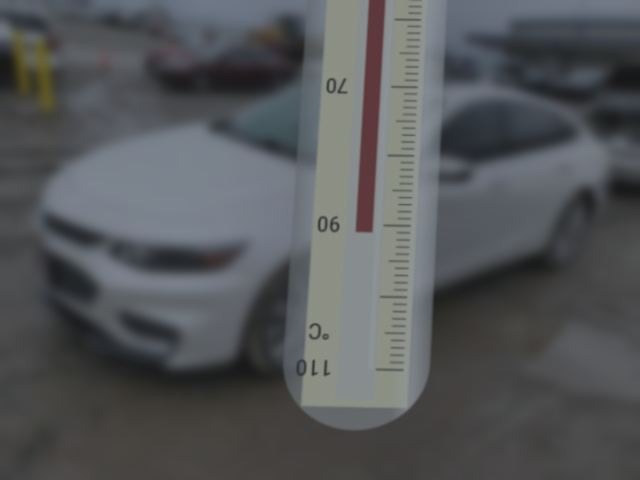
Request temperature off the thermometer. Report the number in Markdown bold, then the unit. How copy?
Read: **91** °C
